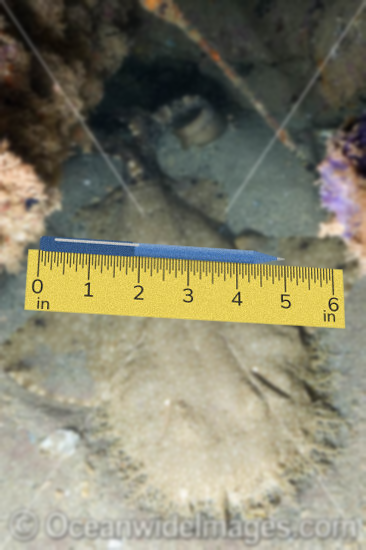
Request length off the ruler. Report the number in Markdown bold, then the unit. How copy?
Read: **5** in
